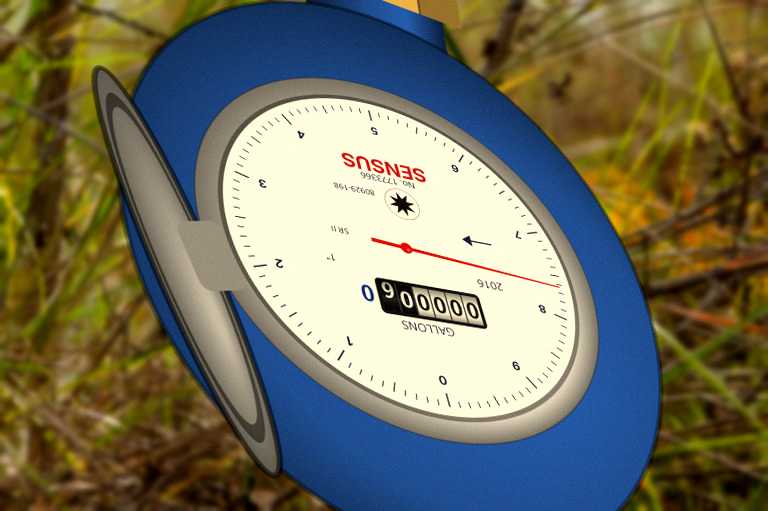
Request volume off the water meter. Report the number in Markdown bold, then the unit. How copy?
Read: **57.6** gal
